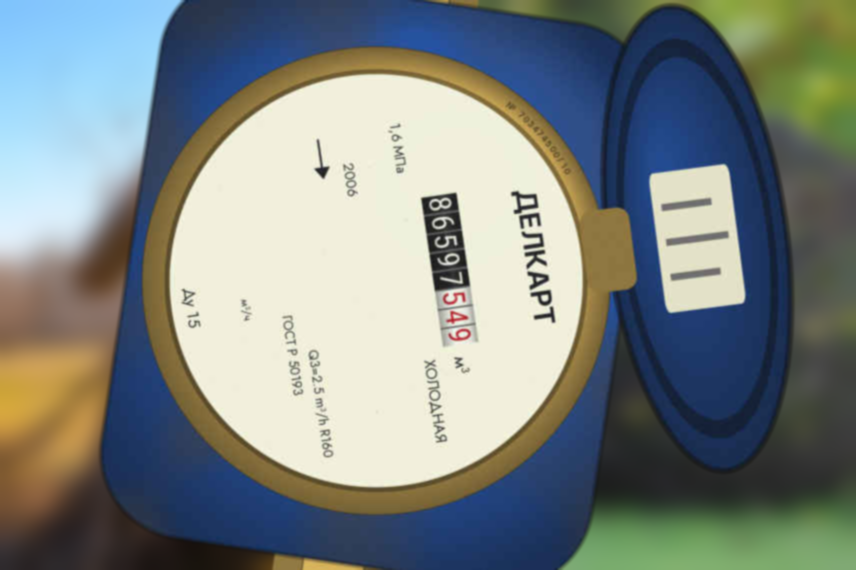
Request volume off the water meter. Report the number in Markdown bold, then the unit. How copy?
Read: **86597.549** m³
